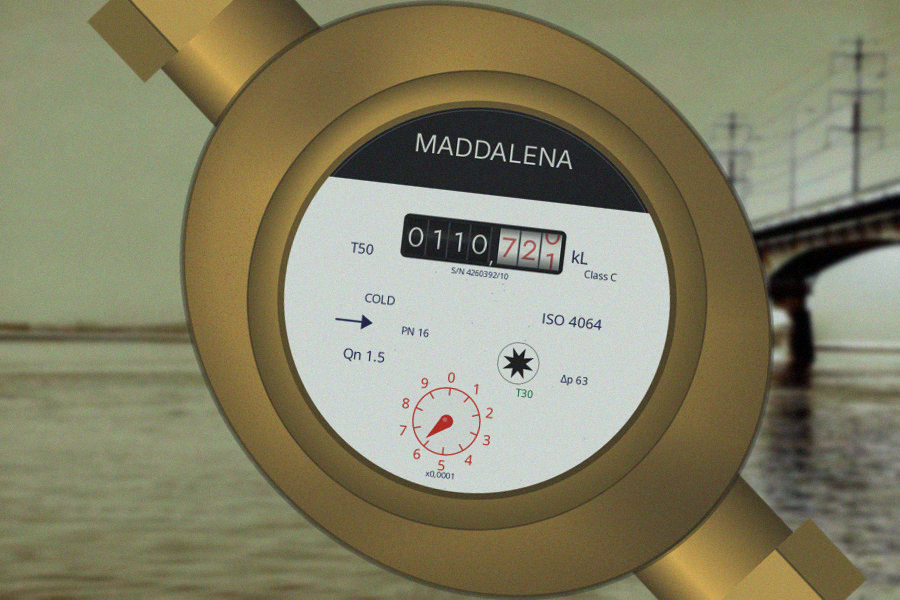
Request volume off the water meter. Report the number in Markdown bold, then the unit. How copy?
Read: **110.7206** kL
